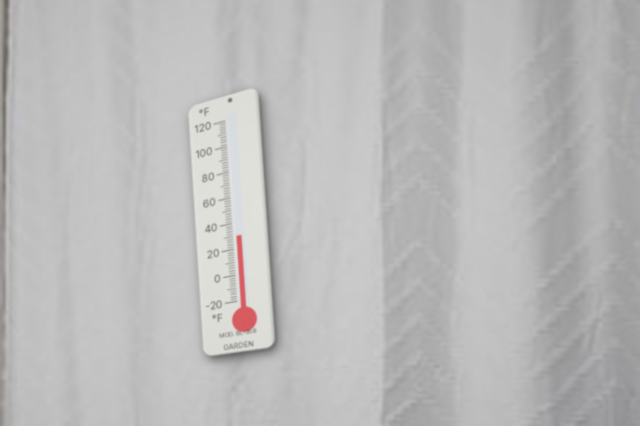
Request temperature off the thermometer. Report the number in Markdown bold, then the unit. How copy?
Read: **30** °F
